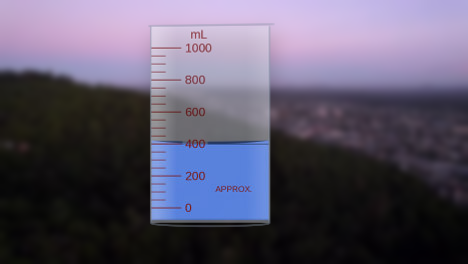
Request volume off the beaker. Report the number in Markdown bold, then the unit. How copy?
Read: **400** mL
